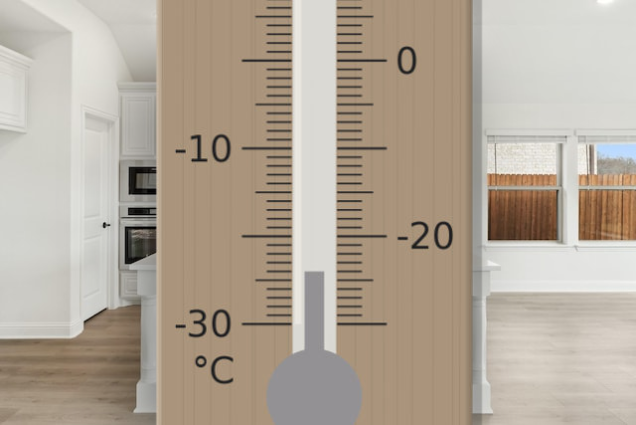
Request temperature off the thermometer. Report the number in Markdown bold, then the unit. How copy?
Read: **-24** °C
